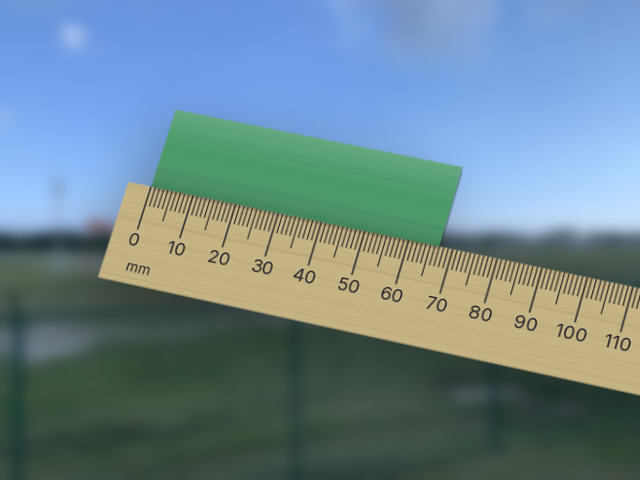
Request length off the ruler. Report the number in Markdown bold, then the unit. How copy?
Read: **67** mm
